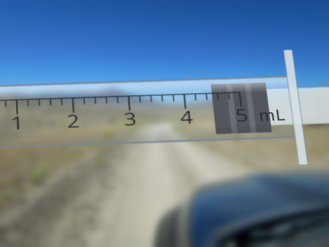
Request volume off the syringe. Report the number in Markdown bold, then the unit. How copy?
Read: **4.5** mL
